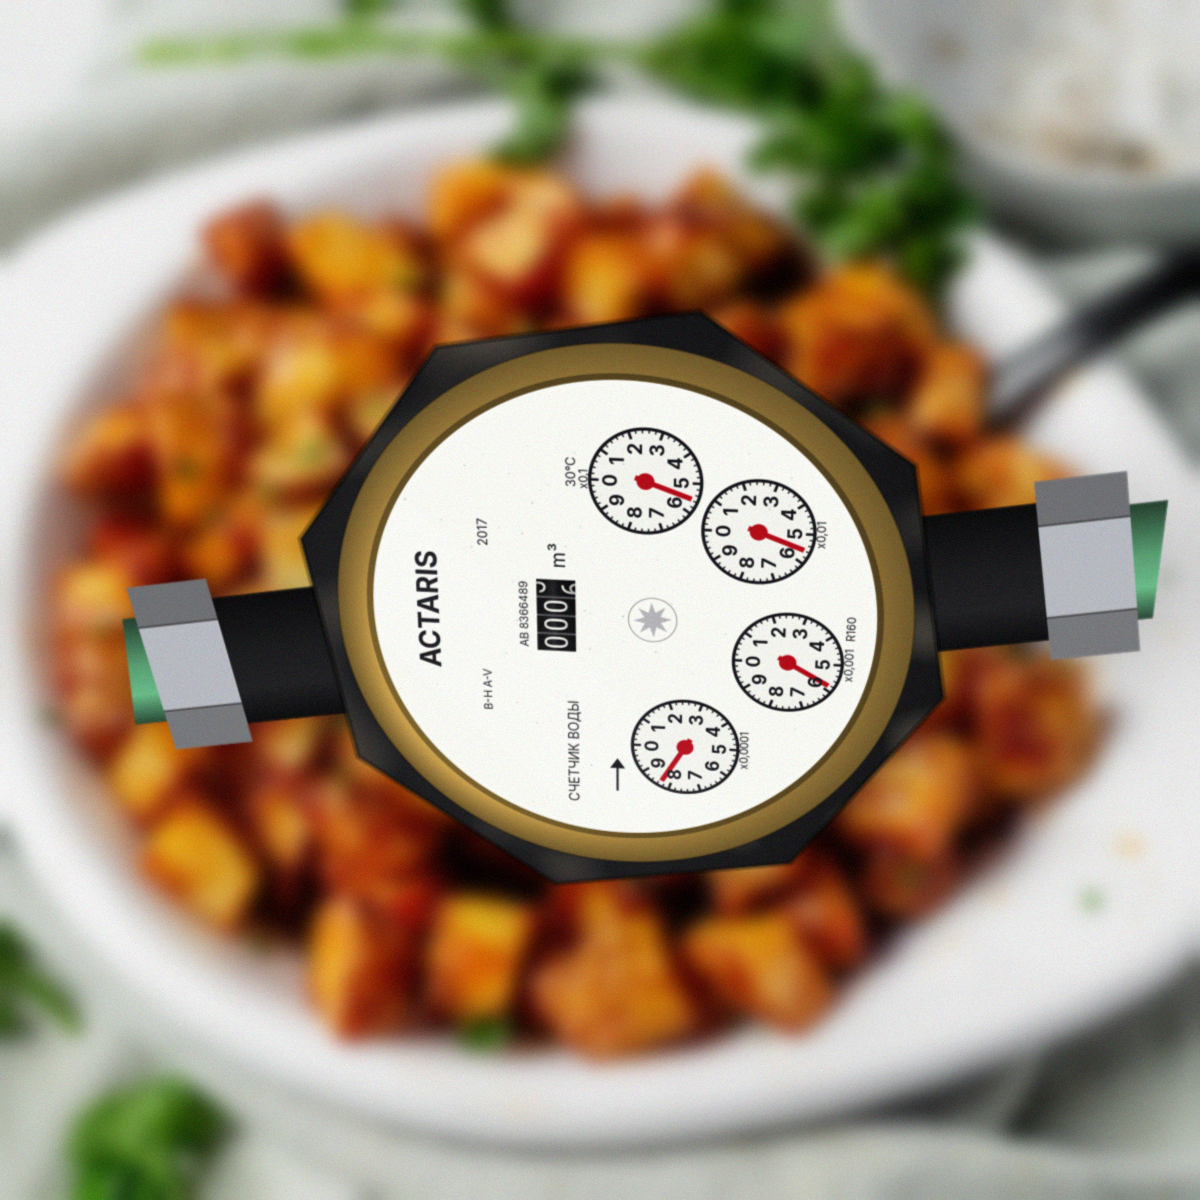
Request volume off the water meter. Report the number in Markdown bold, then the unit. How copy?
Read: **5.5558** m³
